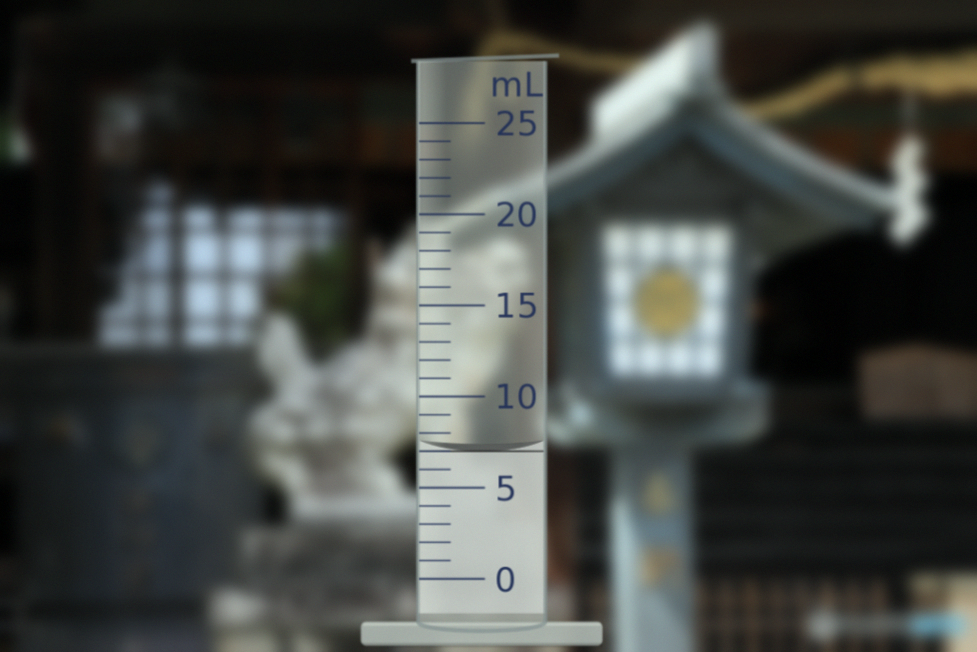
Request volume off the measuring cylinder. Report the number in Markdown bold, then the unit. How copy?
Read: **7** mL
